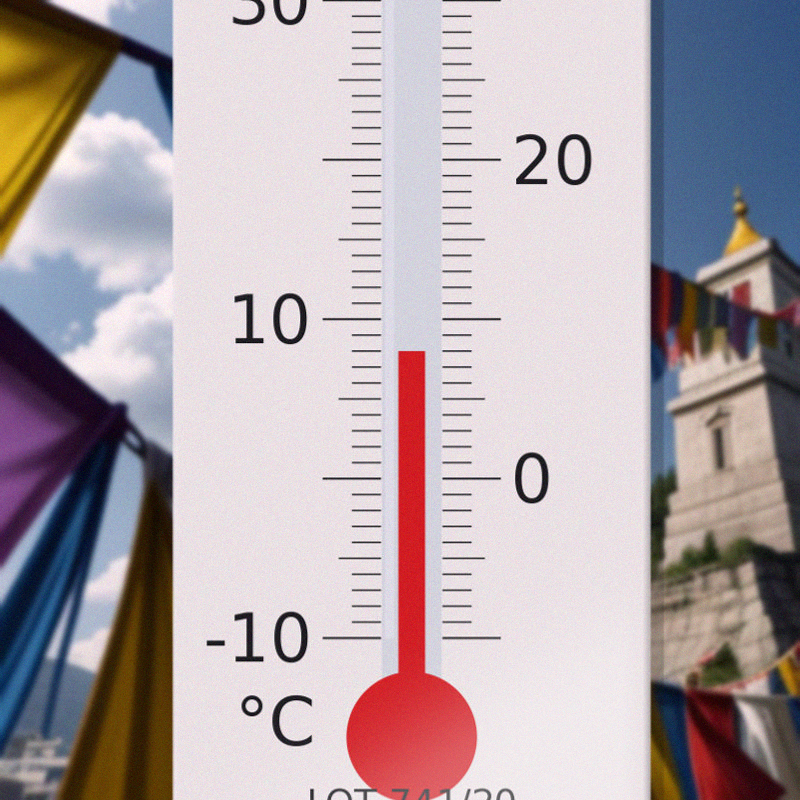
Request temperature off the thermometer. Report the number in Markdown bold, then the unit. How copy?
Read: **8** °C
